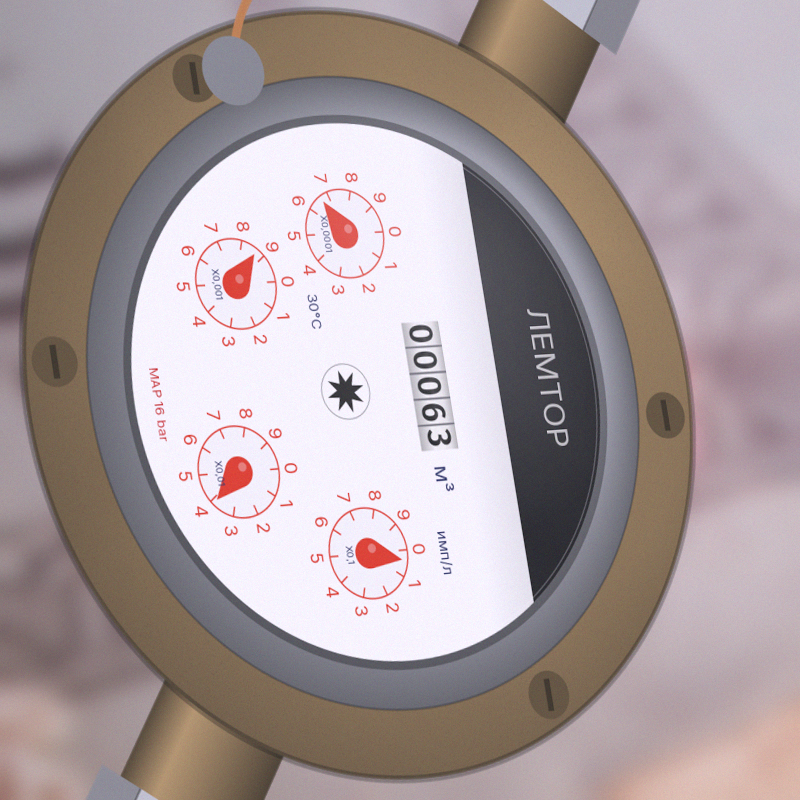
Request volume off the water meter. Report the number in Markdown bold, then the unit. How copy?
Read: **63.0386** m³
